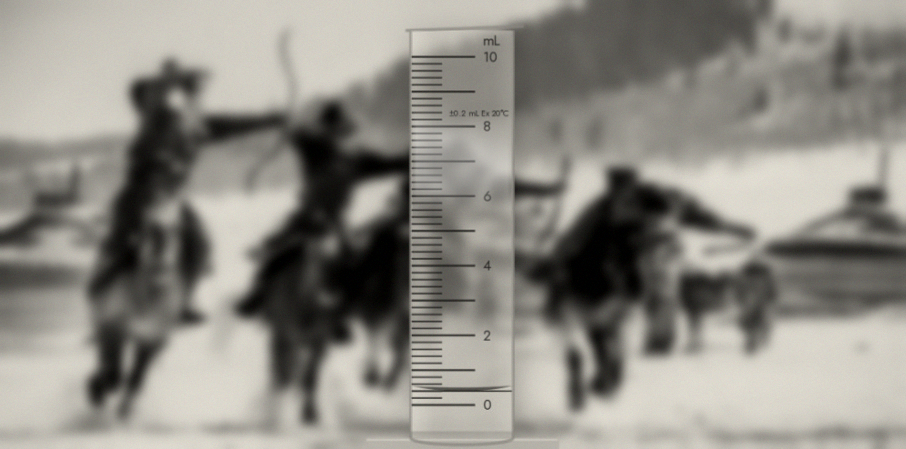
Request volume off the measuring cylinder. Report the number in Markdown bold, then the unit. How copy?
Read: **0.4** mL
